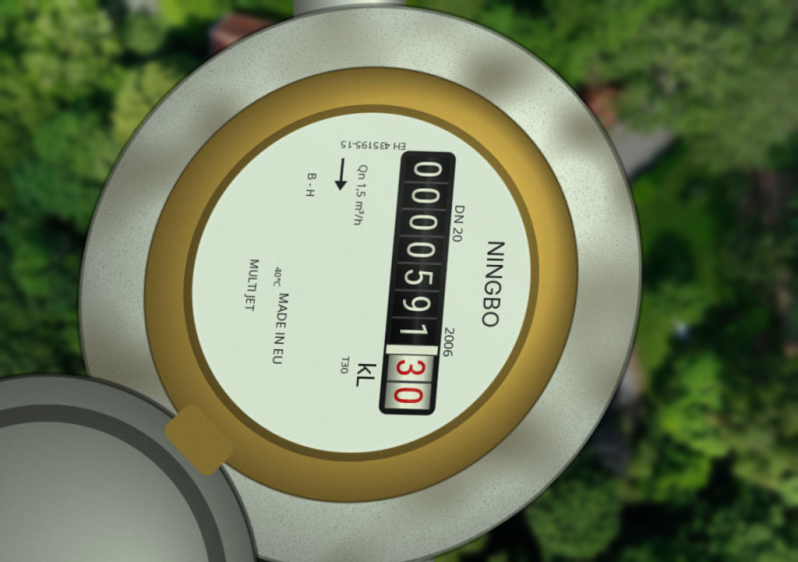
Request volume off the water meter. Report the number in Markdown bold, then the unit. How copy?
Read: **591.30** kL
